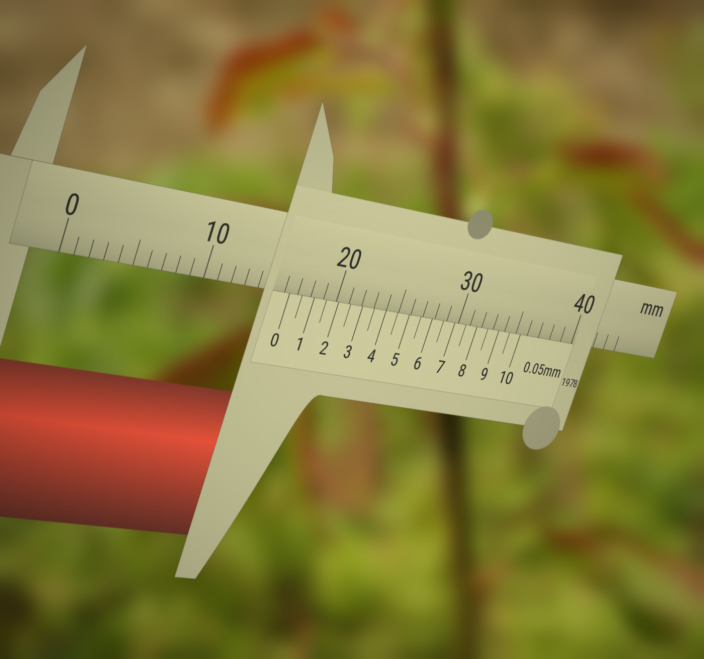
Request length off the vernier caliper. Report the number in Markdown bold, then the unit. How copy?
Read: **16.4** mm
